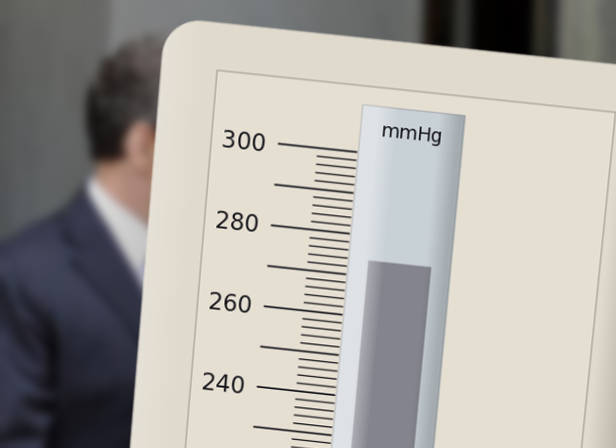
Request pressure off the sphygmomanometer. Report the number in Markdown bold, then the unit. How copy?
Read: **274** mmHg
